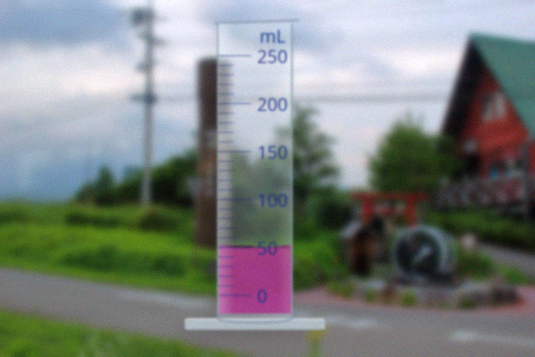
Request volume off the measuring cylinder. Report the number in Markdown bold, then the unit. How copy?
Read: **50** mL
